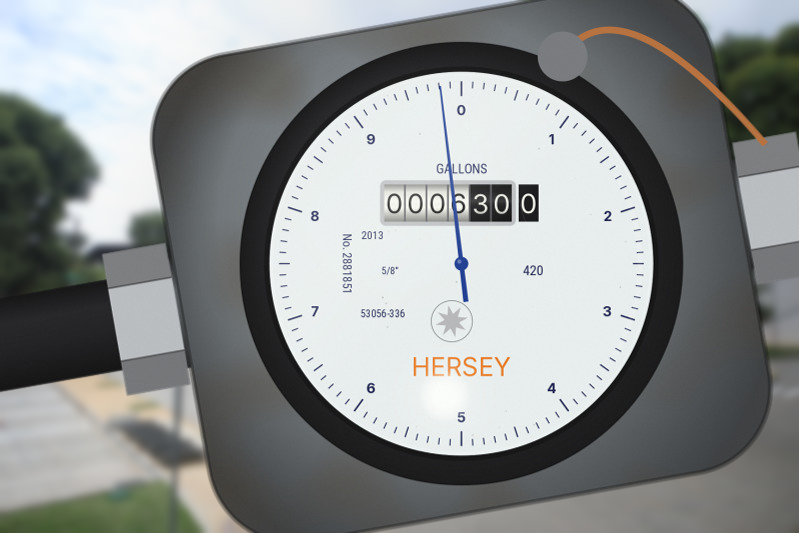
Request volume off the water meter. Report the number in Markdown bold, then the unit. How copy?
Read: **6299.8** gal
